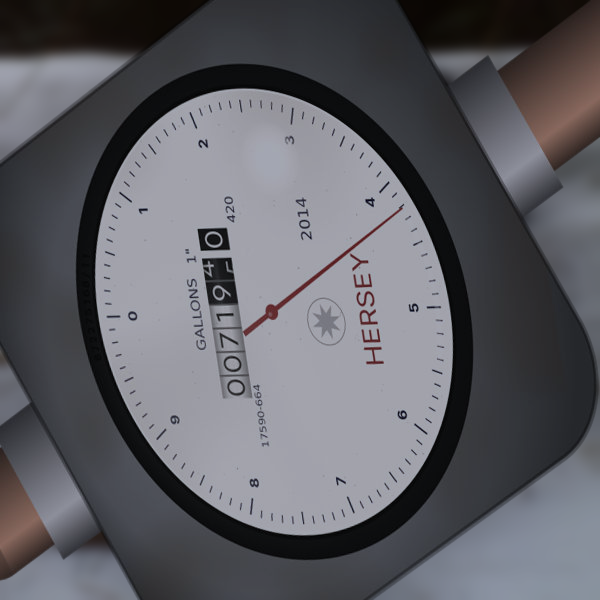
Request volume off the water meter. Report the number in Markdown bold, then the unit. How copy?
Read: **71944.2** gal
